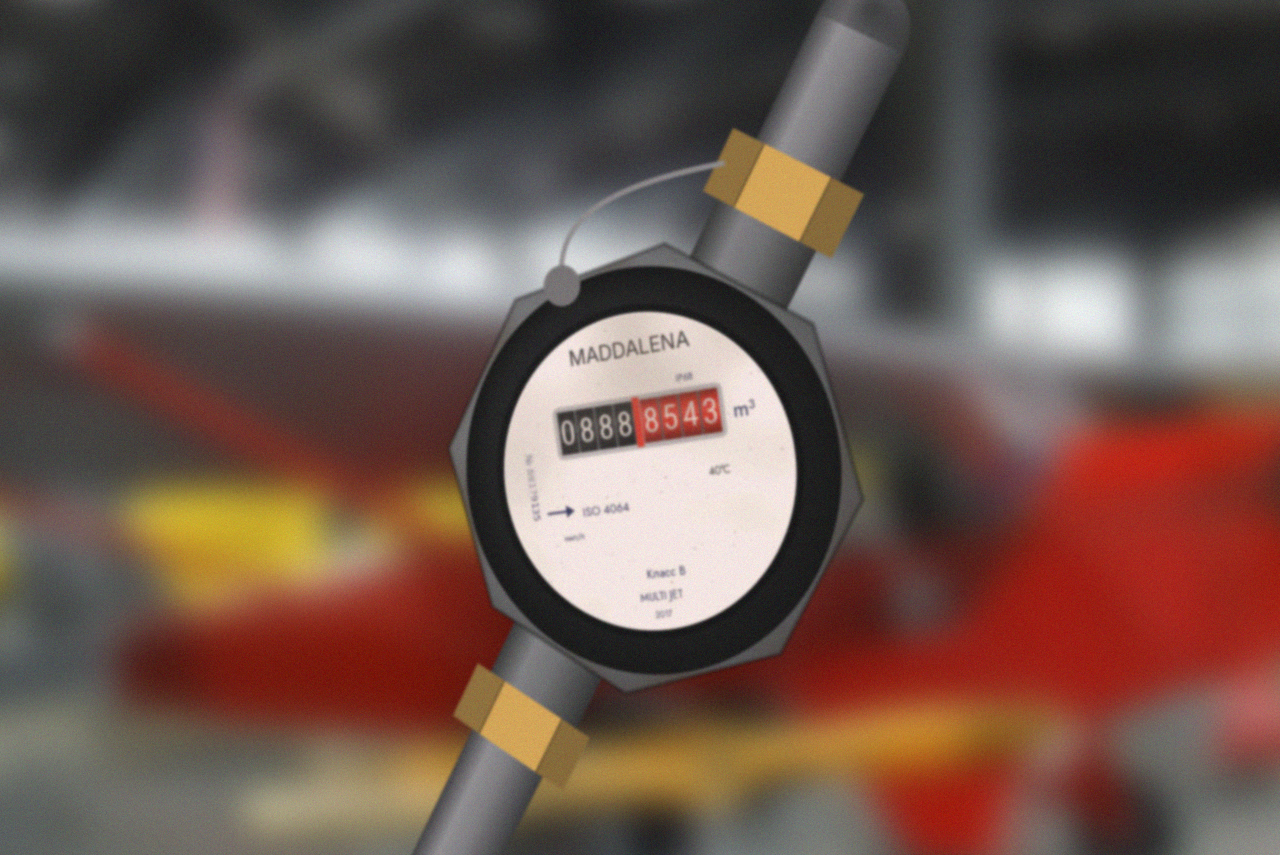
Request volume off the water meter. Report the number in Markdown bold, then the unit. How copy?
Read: **888.8543** m³
